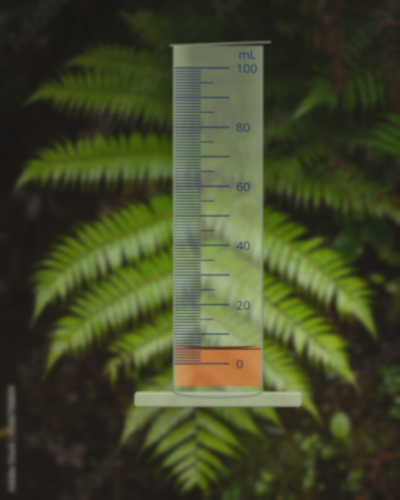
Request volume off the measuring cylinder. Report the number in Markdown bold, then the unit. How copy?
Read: **5** mL
